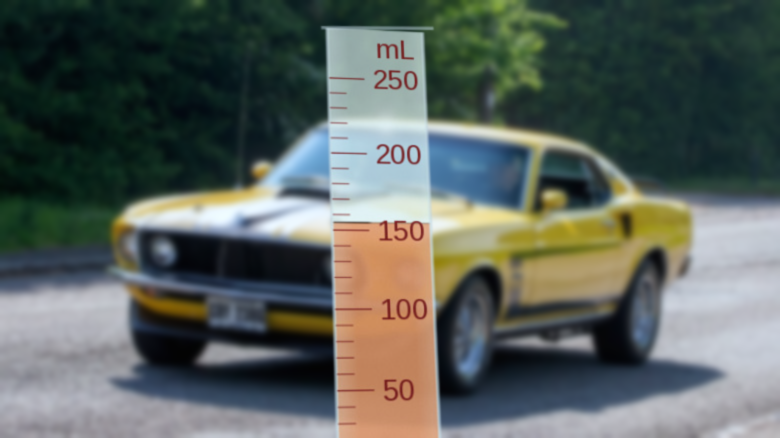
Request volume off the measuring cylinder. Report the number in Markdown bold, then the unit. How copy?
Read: **155** mL
